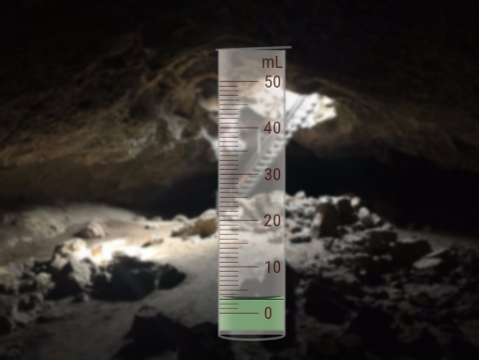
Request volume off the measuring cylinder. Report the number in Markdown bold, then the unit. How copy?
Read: **3** mL
